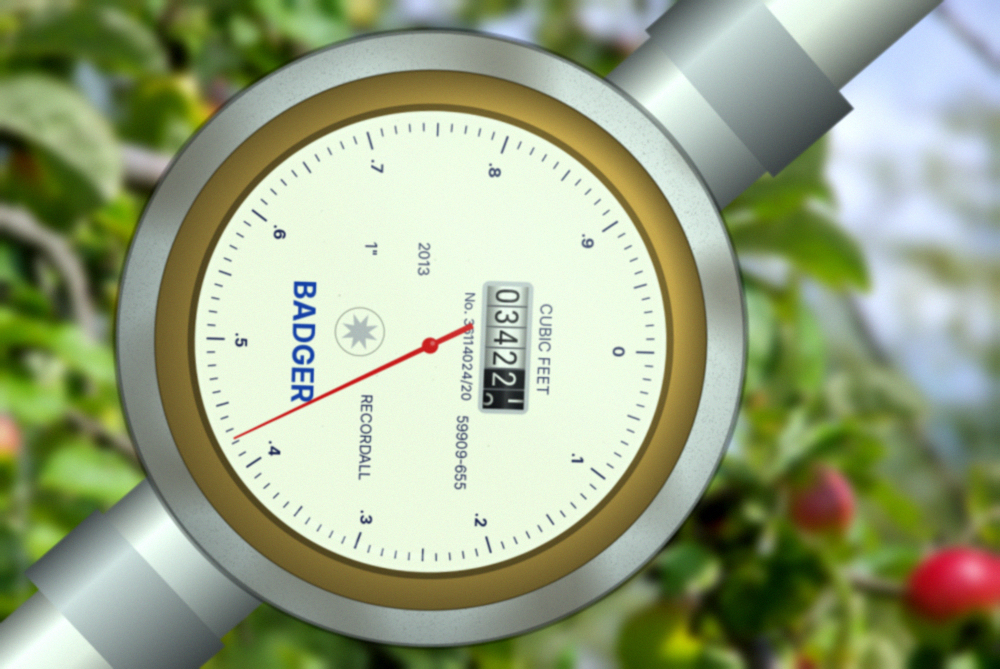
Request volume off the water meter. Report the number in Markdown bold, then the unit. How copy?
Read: **34221.42** ft³
